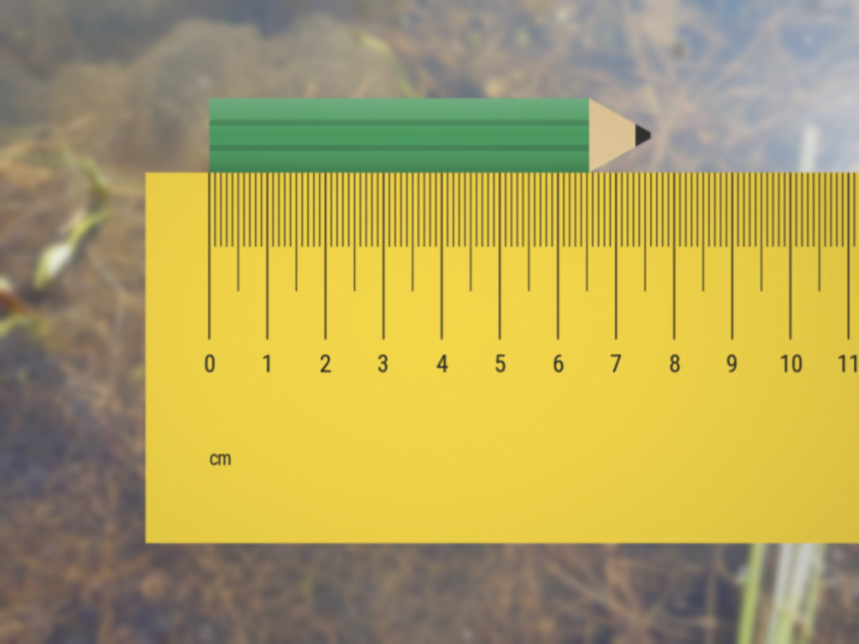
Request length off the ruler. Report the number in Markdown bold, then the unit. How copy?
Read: **7.6** cm
